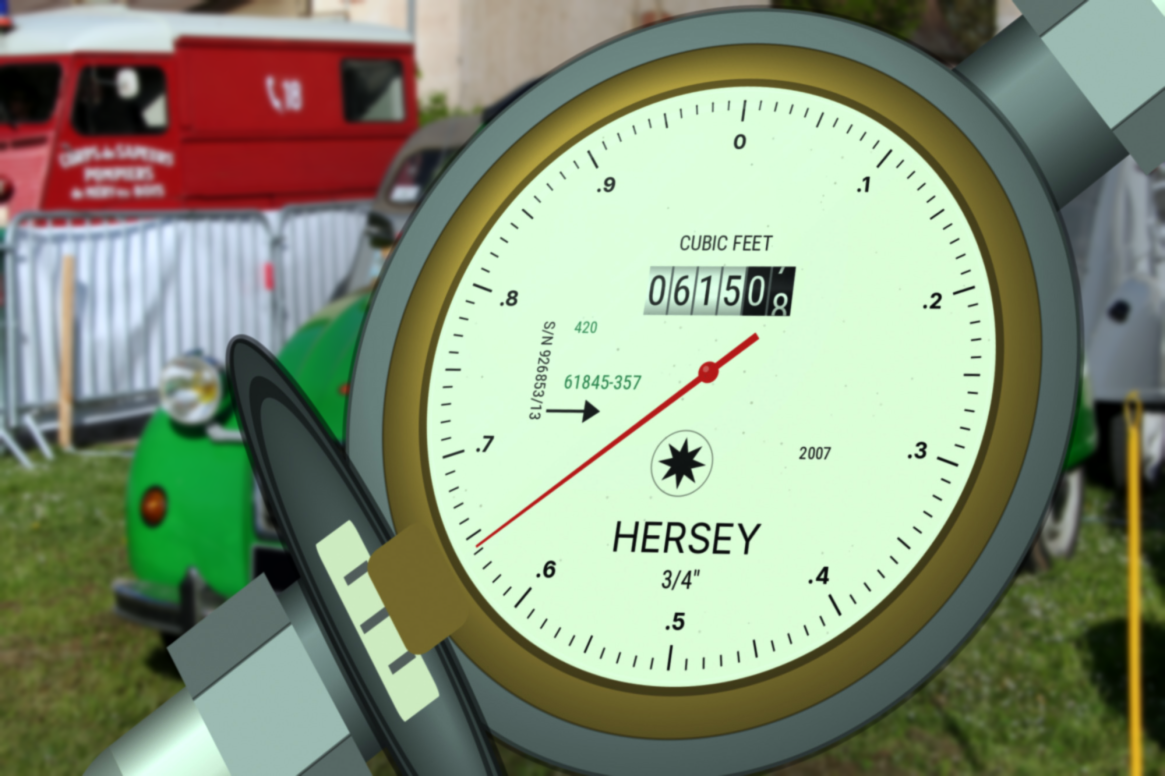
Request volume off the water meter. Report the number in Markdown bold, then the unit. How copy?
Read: **61507.64** ft³
